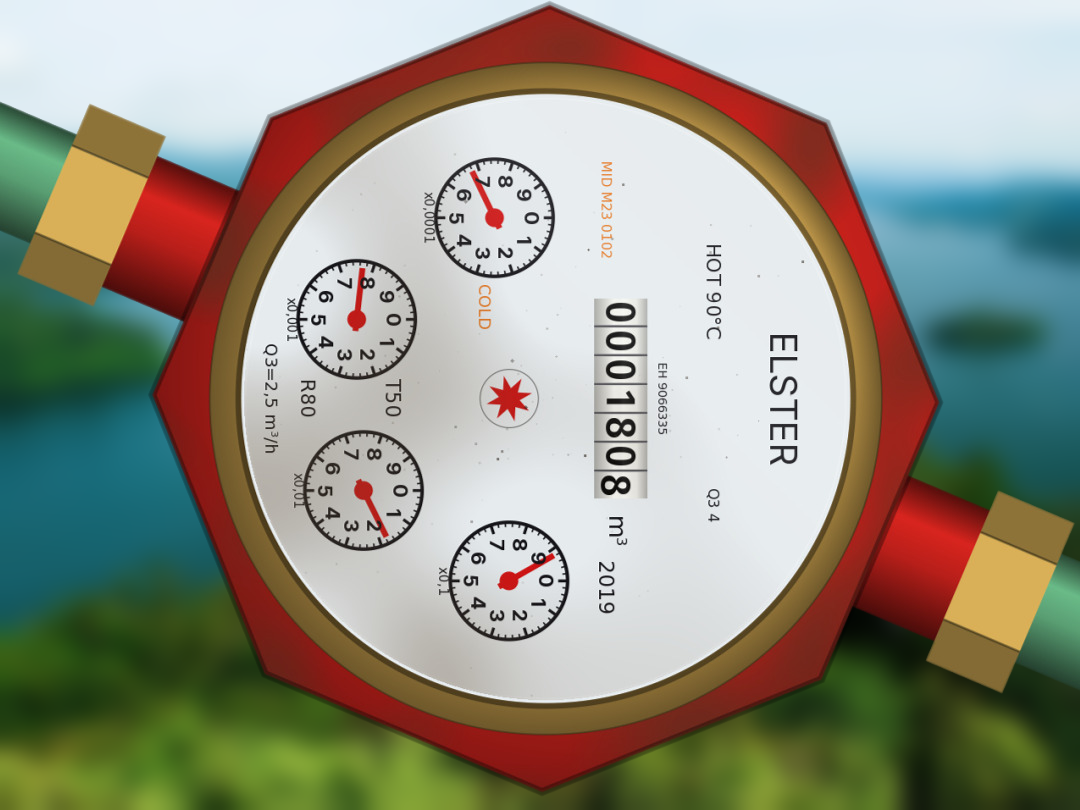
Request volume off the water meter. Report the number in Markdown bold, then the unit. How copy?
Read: **1807.9176** m³
